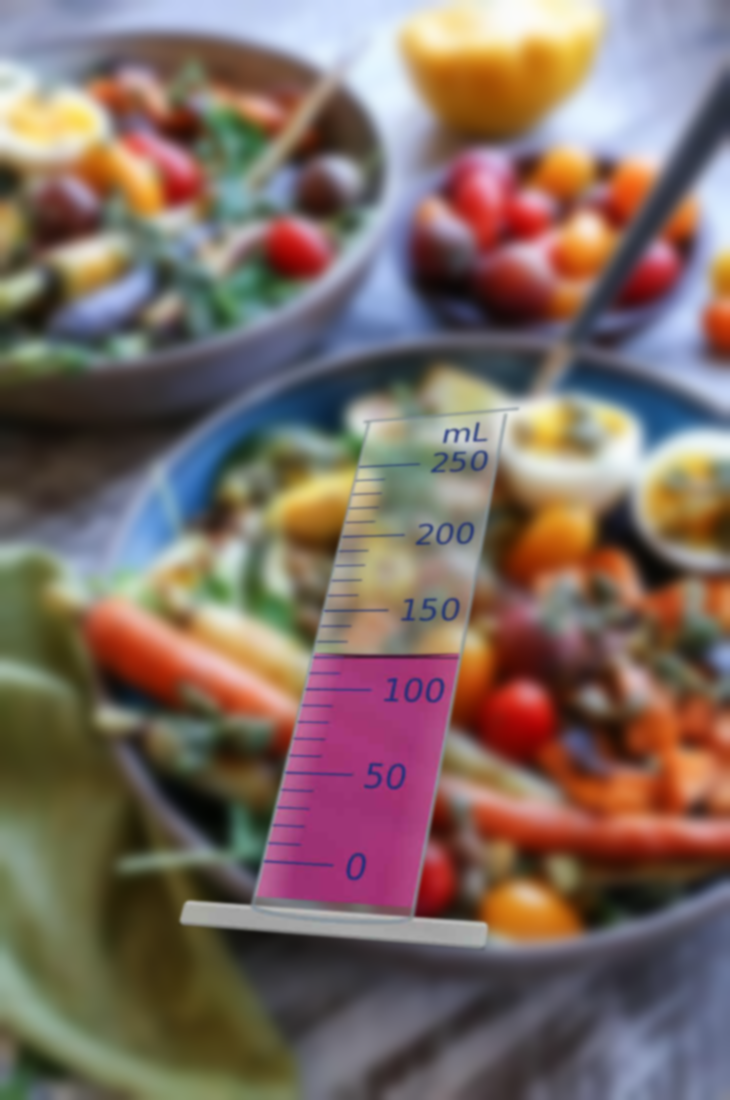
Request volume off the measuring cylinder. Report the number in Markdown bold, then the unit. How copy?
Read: **120** mL
